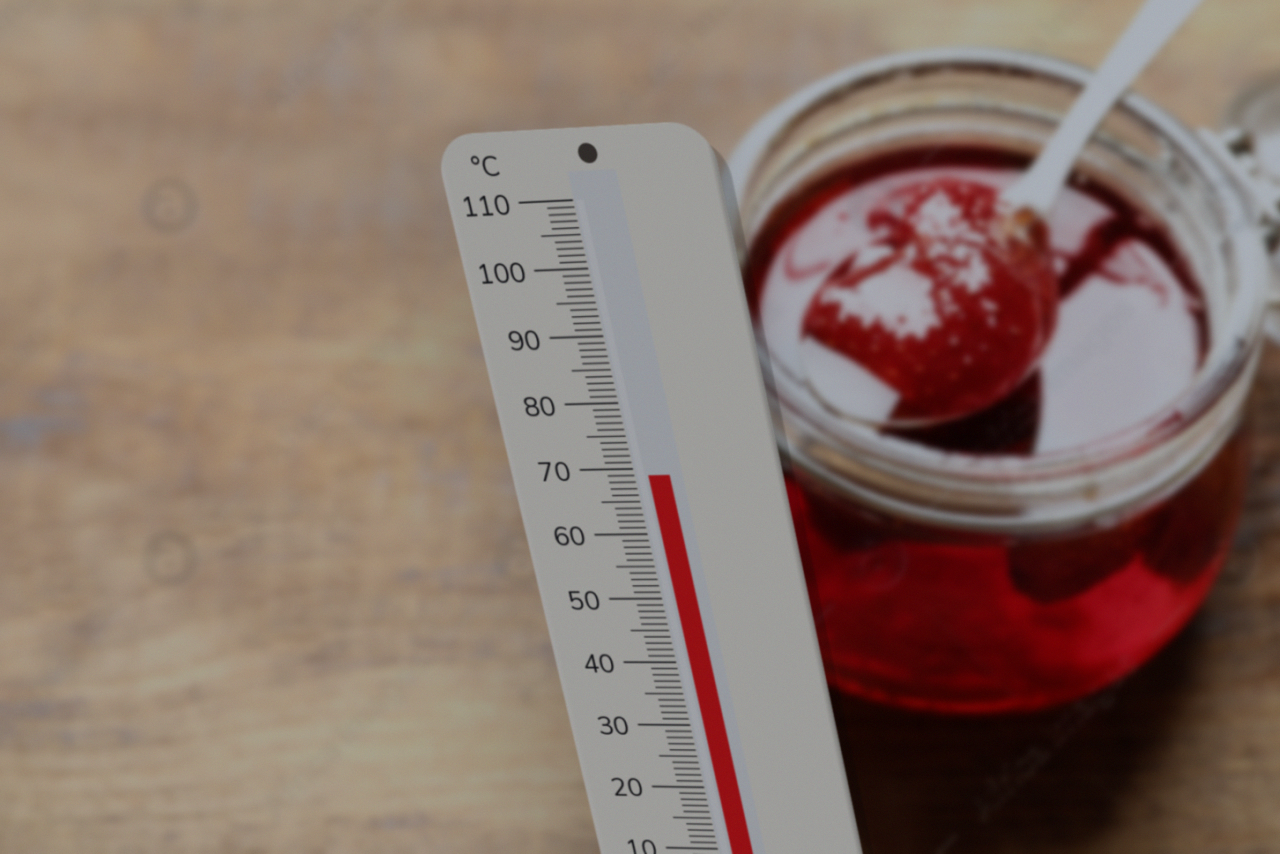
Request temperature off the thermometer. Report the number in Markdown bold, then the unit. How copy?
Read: **69** °C
